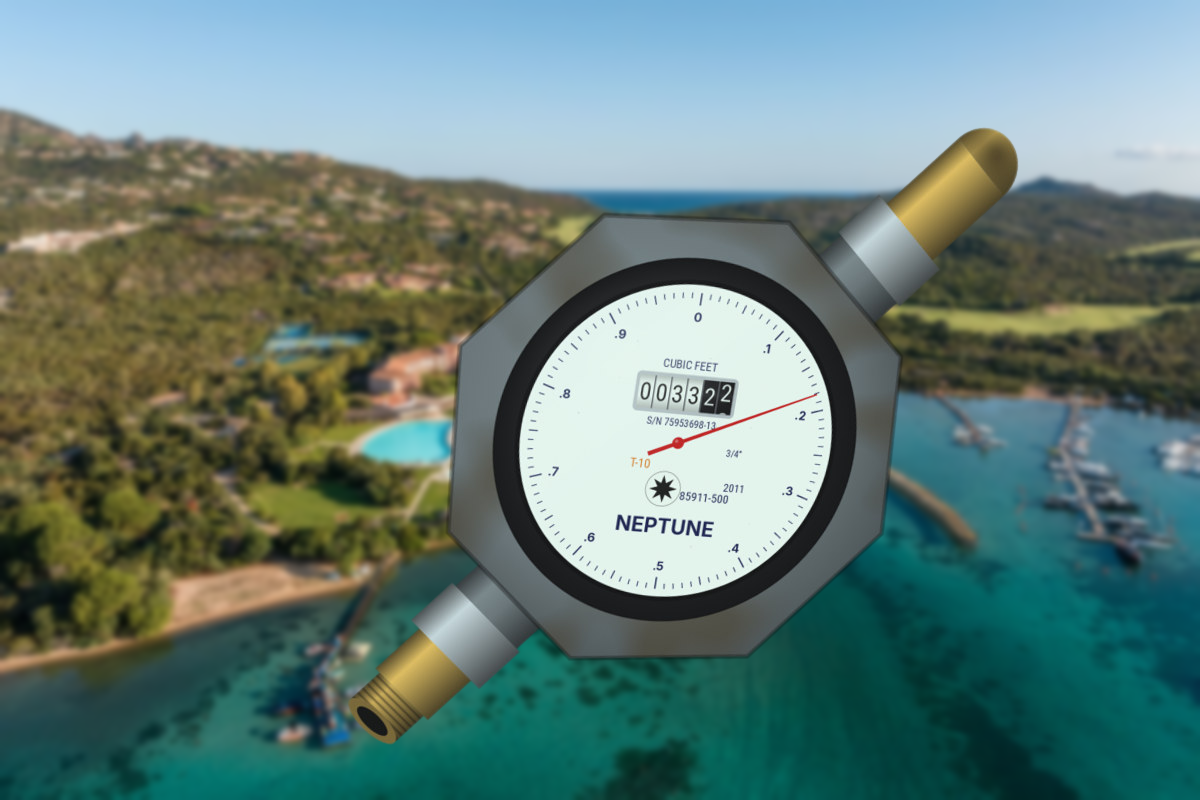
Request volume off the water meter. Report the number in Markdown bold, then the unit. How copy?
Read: **3322.18** ft³
